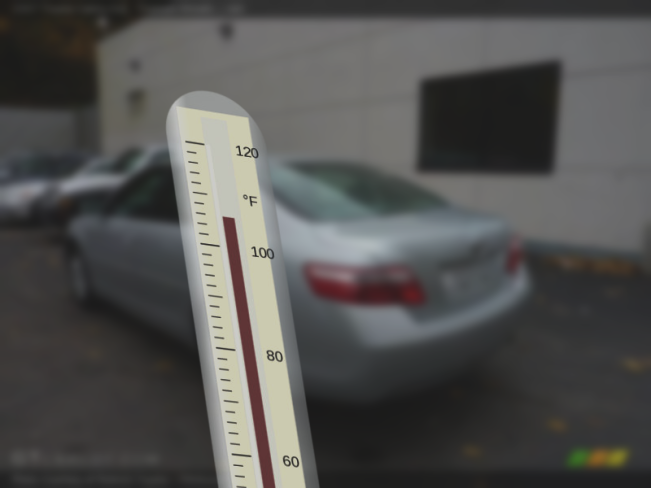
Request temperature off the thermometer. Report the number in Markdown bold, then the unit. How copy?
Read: **106** °F
